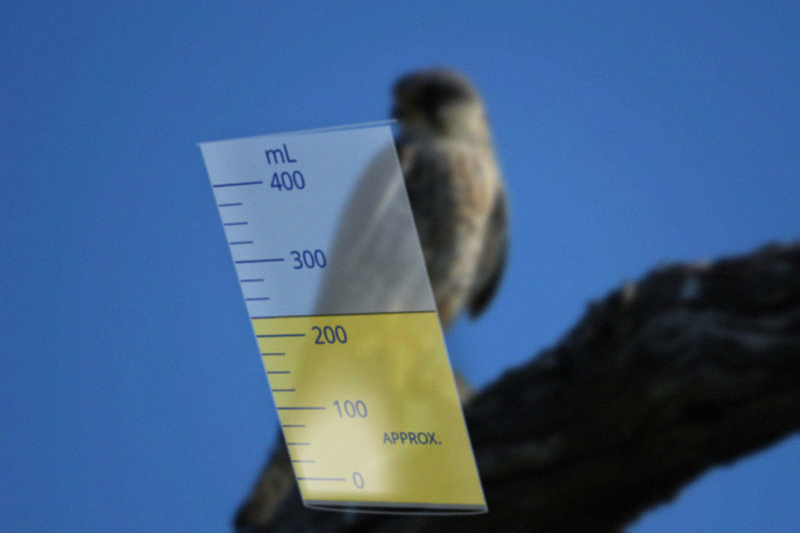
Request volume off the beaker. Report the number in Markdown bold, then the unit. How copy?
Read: **225** mL
